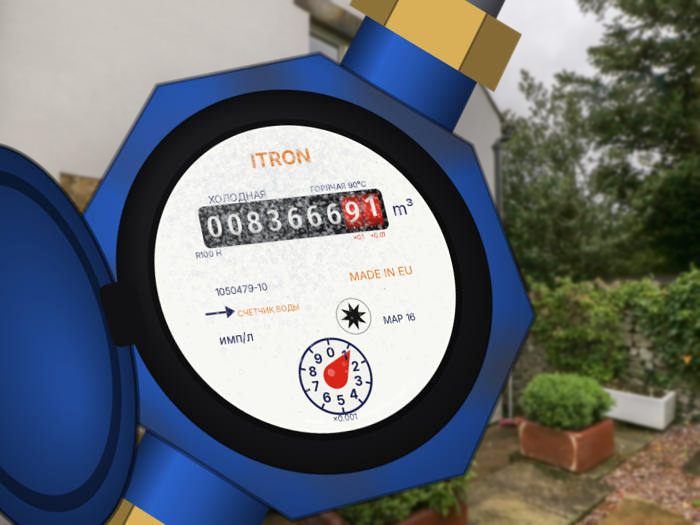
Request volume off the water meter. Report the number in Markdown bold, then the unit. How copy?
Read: **83666.911** m³
